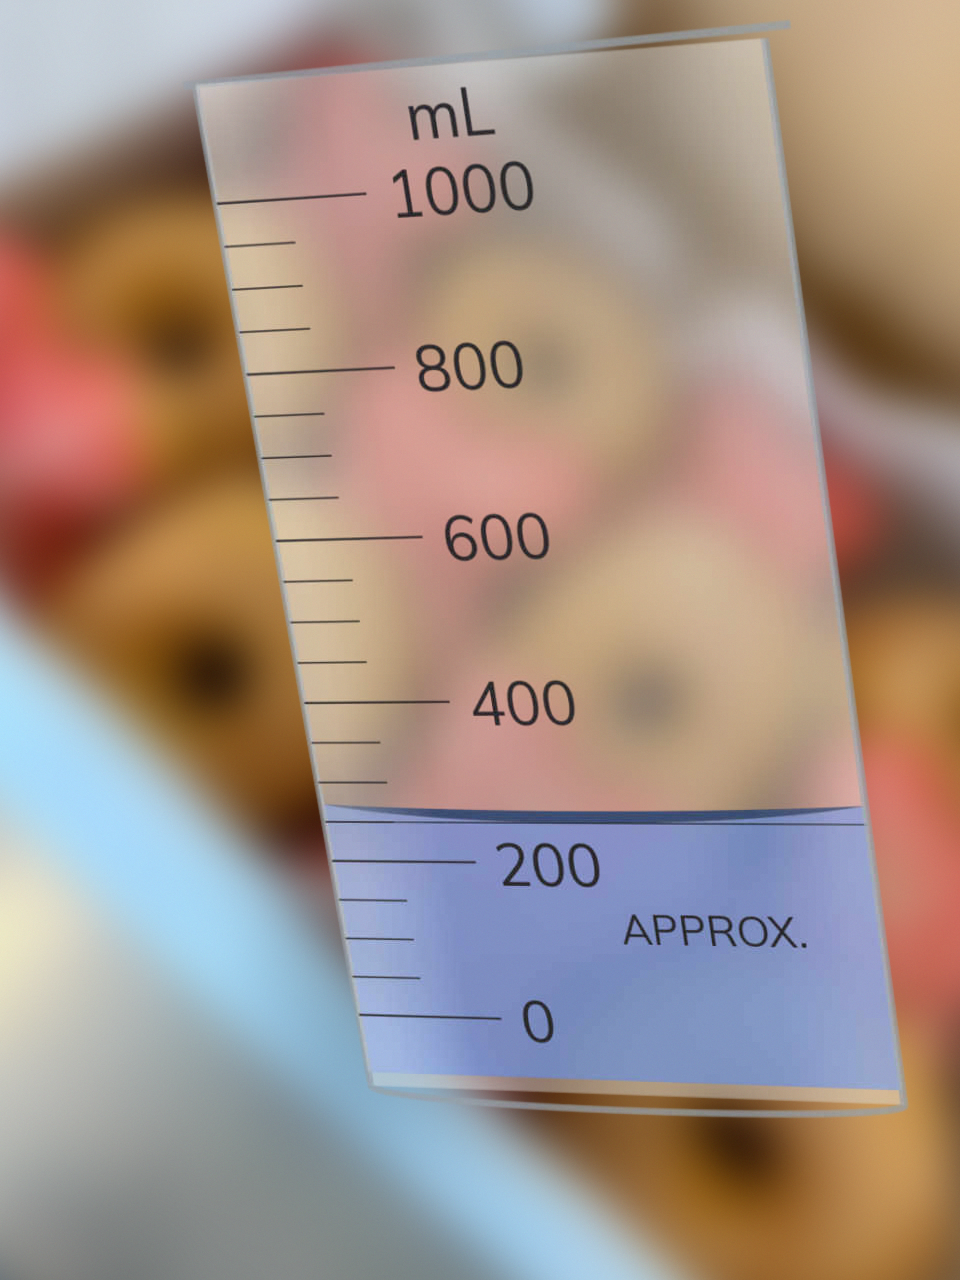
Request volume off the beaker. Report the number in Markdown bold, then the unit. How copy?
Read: **250** mL
